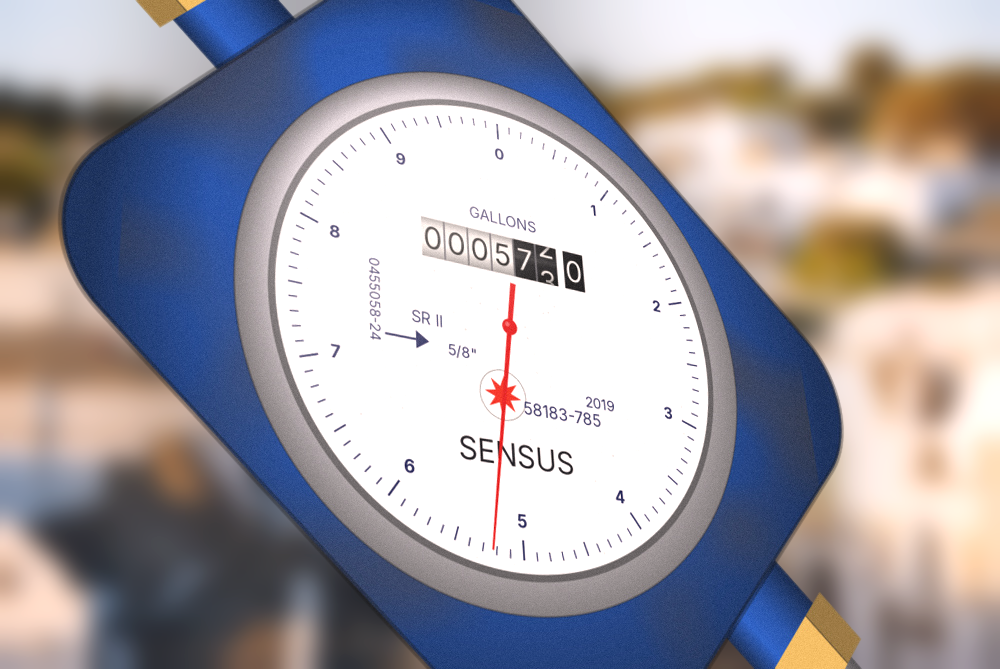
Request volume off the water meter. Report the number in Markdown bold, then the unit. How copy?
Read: **5725.2** gal
